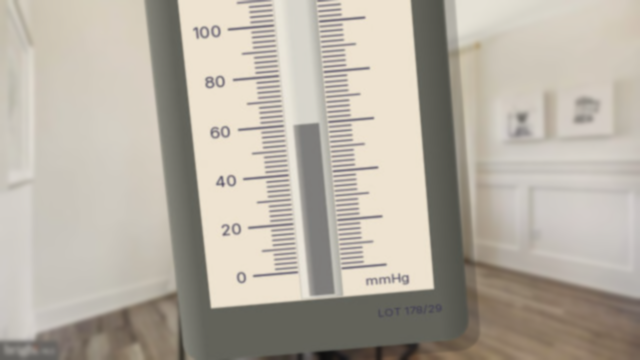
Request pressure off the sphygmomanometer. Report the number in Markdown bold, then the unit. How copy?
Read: **60** mmHg
